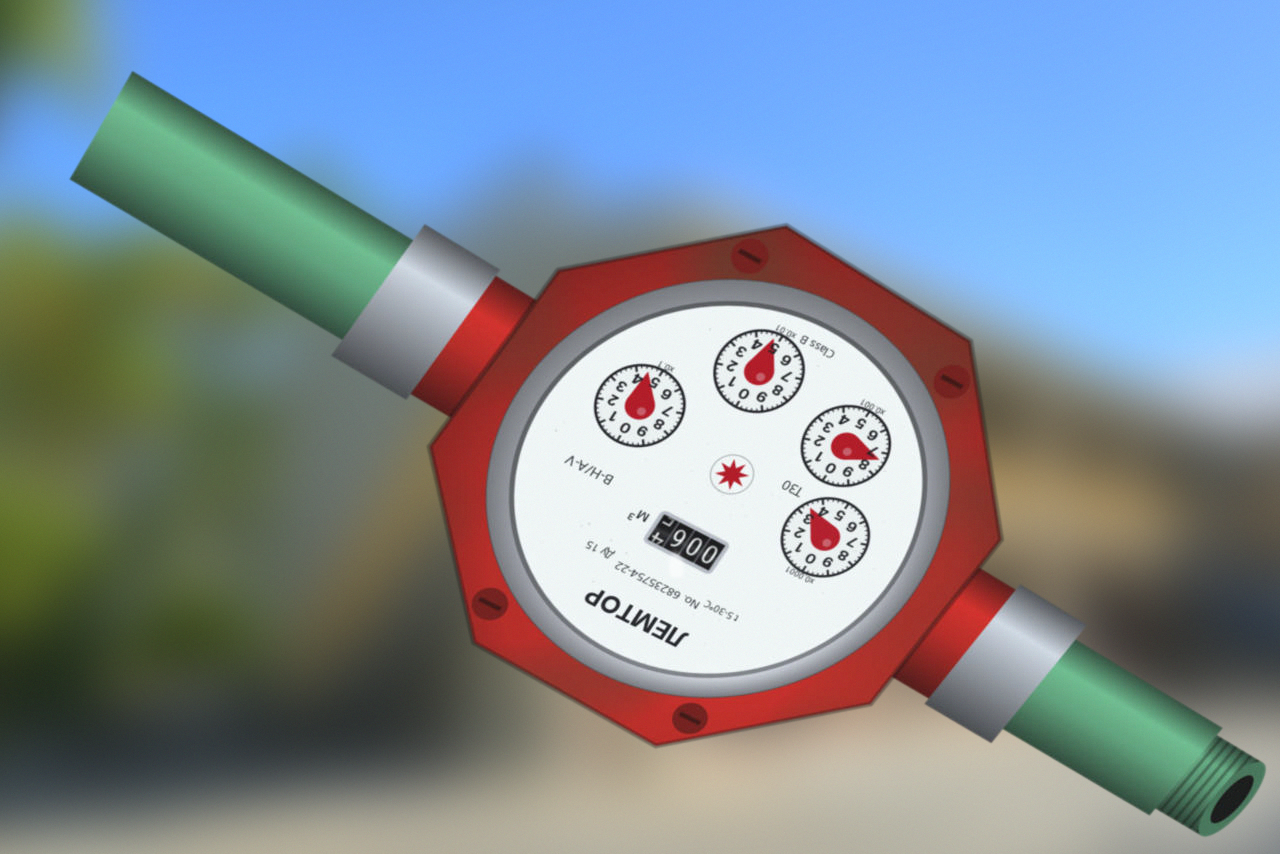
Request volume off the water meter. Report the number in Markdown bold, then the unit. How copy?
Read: **64.4473** m³
